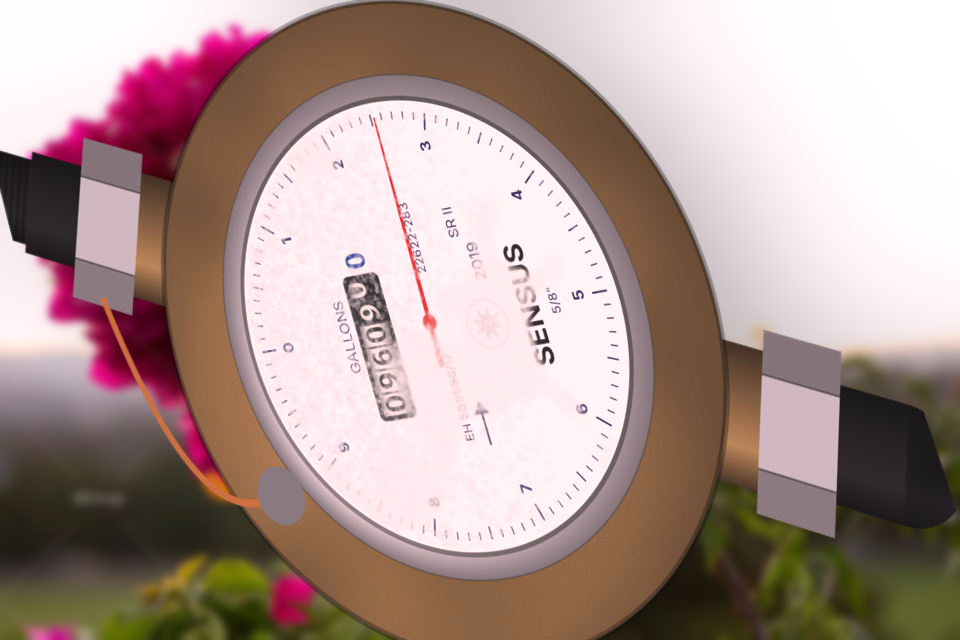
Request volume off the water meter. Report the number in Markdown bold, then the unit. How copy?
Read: **960902.5** gal
